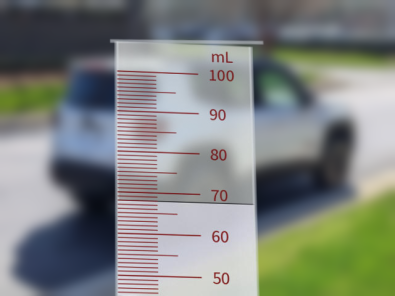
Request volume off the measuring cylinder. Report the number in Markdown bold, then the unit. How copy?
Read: **68** mL
